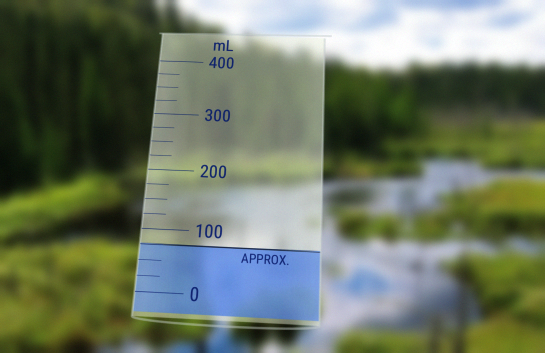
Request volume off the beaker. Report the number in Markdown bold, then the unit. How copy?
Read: **75** mL
